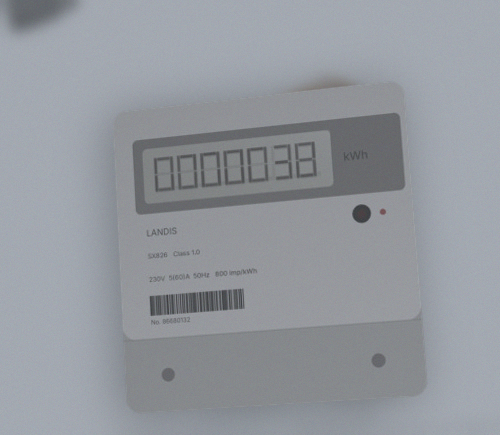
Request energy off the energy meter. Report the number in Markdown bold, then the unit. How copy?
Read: **38** kWh
